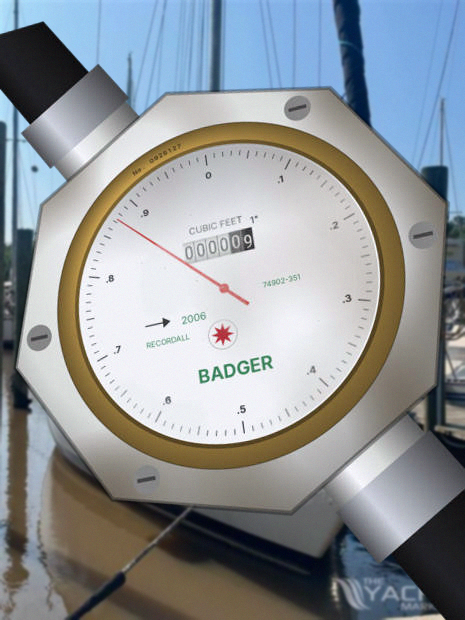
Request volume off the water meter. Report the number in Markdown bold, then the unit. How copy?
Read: **8.87** ft³
